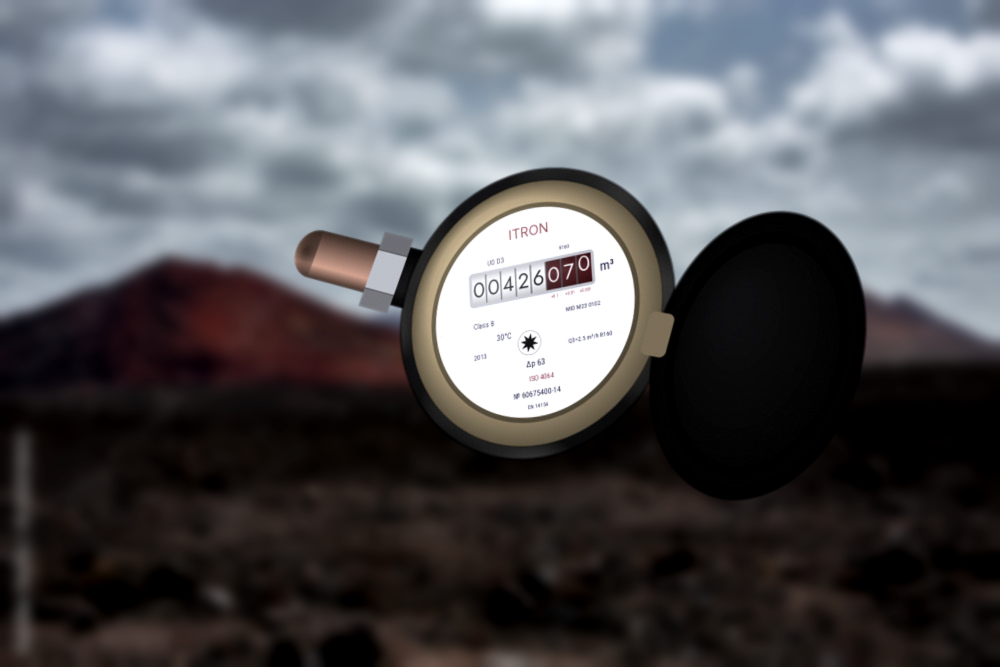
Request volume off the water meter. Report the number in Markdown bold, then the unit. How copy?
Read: **426.070** m³
